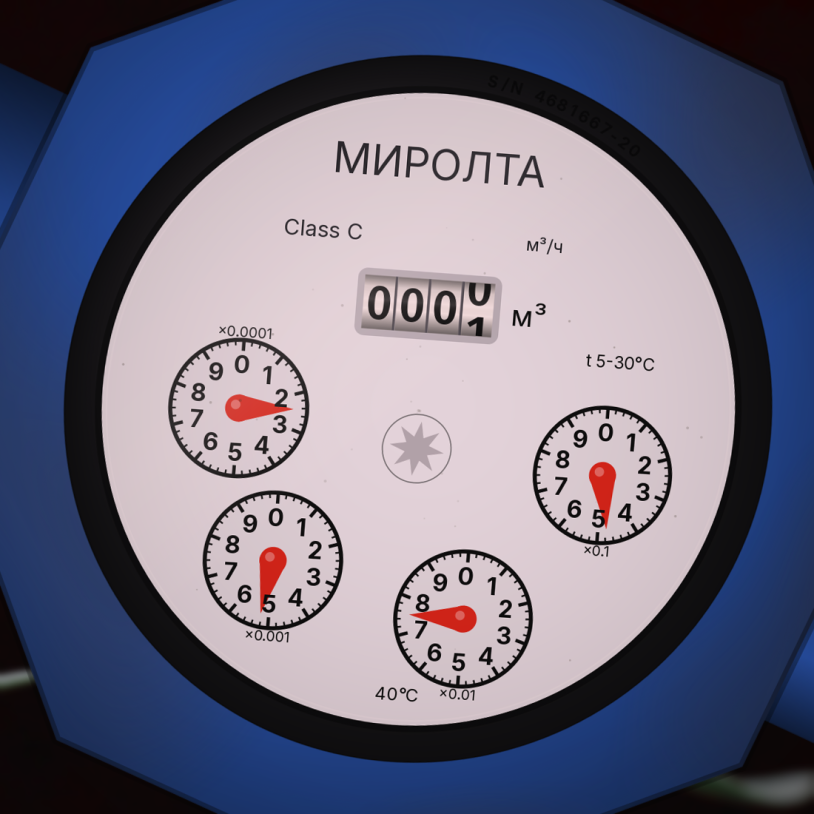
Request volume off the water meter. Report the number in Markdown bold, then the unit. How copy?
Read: **0.4752** m³
